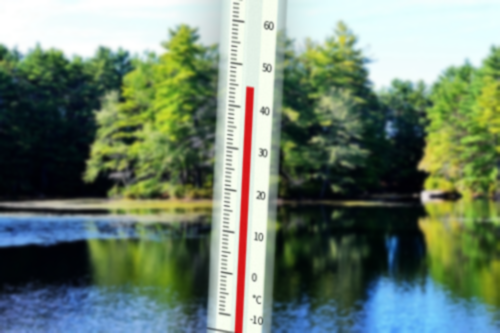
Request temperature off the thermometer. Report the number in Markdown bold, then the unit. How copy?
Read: **45** °C
